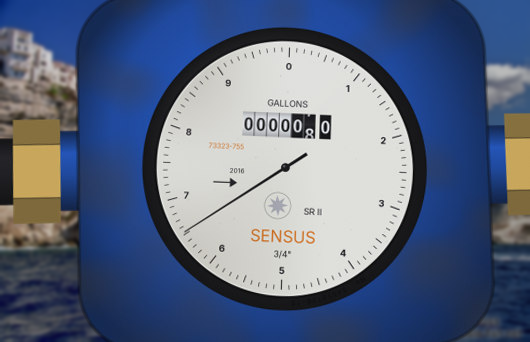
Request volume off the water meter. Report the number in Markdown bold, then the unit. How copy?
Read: **76.5** gal
